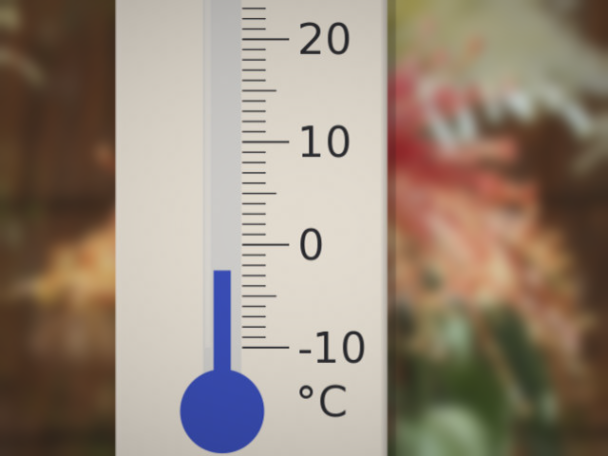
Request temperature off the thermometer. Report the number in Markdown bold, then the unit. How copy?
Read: **-2.5** °C
